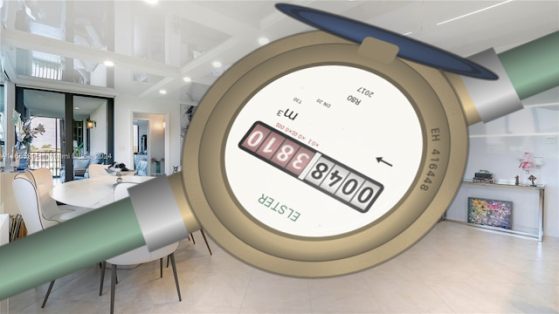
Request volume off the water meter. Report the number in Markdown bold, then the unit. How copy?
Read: **48.3810** m³
